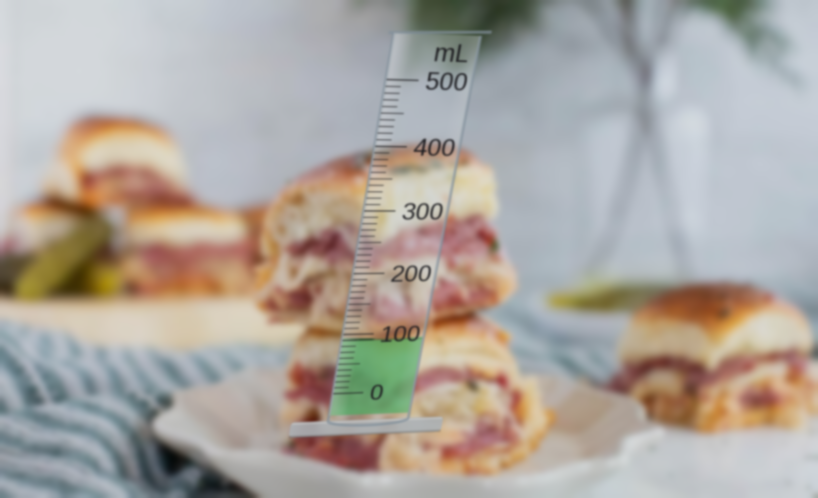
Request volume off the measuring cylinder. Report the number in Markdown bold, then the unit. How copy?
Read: **90** mL
